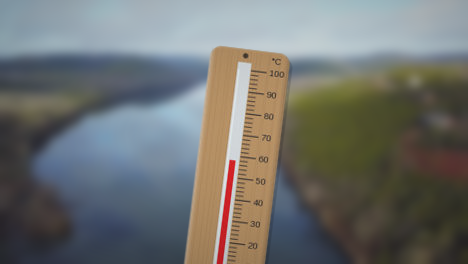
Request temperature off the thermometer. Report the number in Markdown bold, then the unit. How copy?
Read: **58** °C
